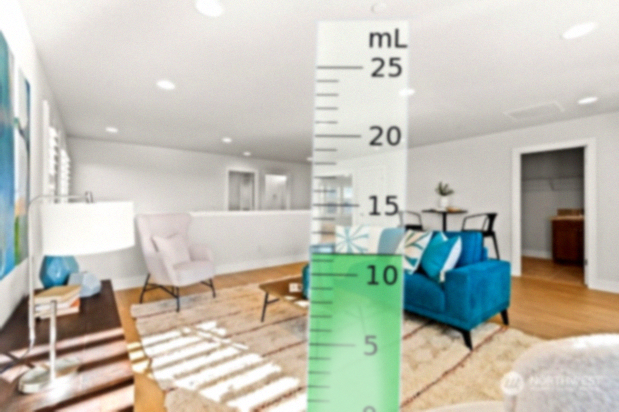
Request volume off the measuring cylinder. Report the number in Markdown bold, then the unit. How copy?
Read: **11.5** mL
